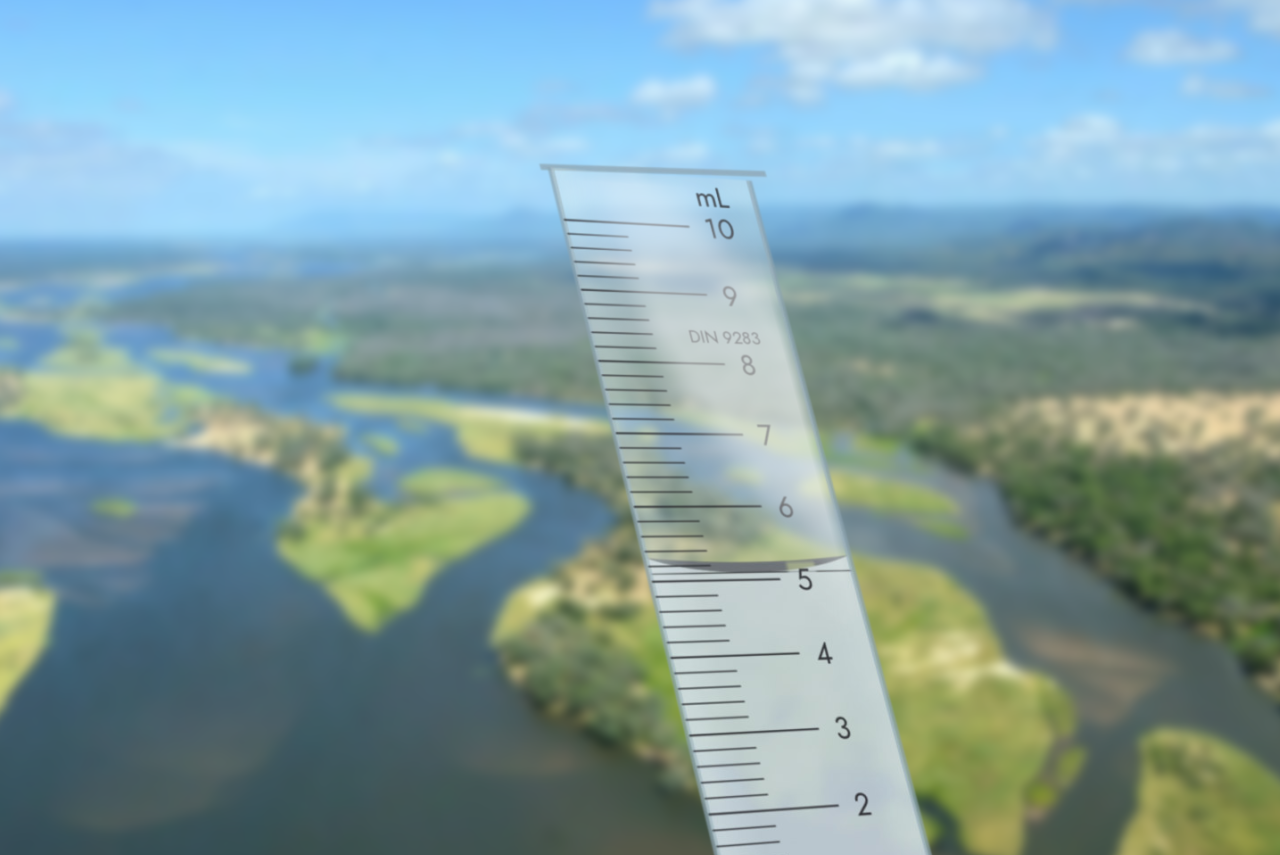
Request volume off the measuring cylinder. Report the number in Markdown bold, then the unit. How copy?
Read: **5.1** mL
